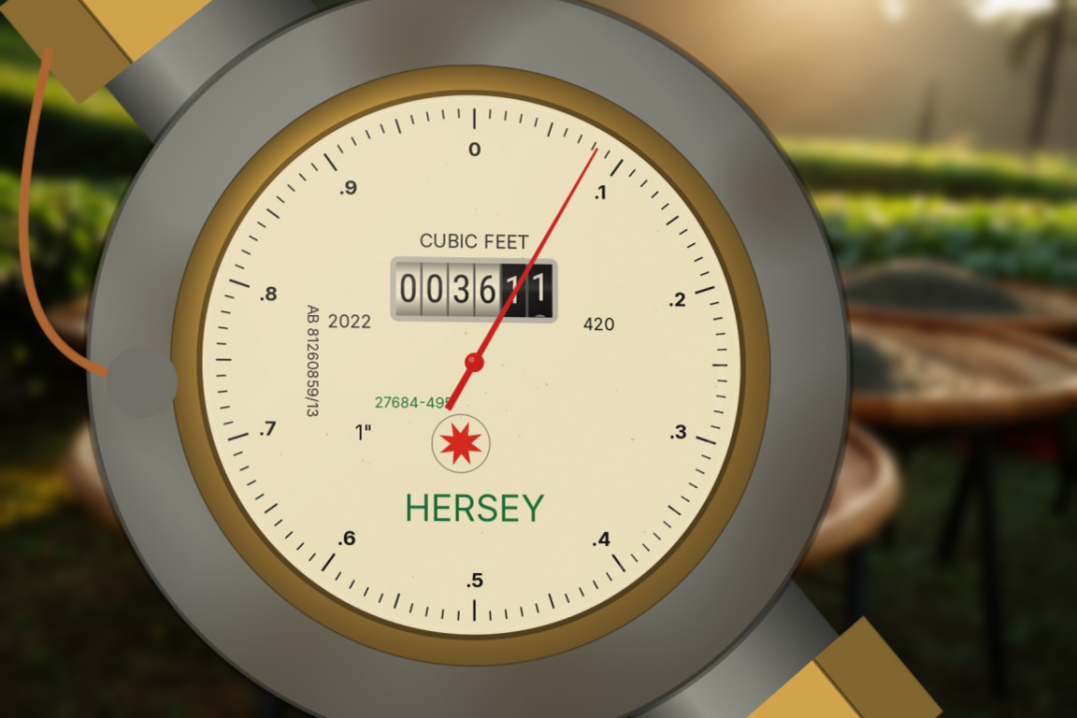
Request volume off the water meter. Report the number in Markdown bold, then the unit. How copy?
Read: **3611.08** ft³
